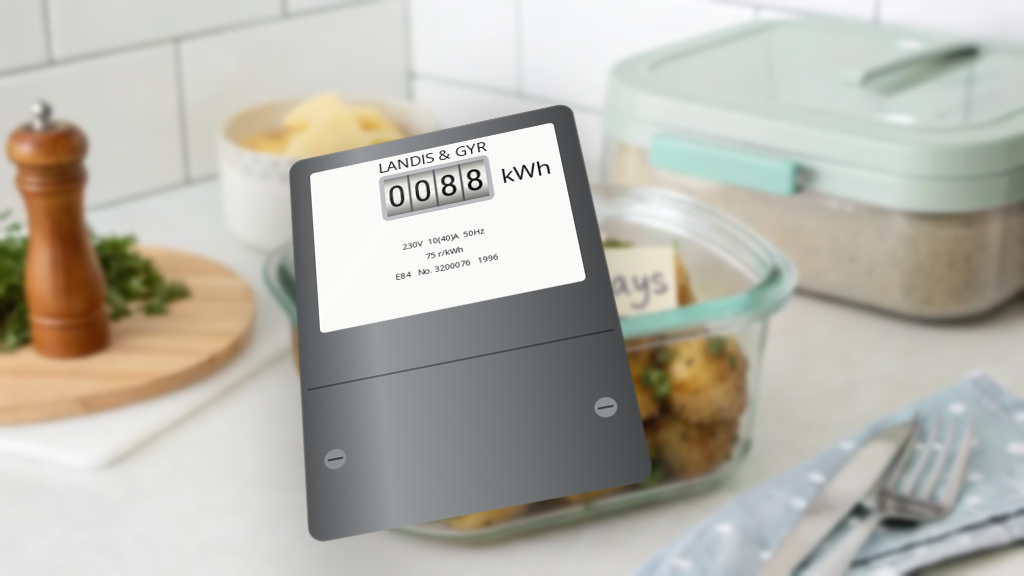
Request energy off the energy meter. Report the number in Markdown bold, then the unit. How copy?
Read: **88** kWh
